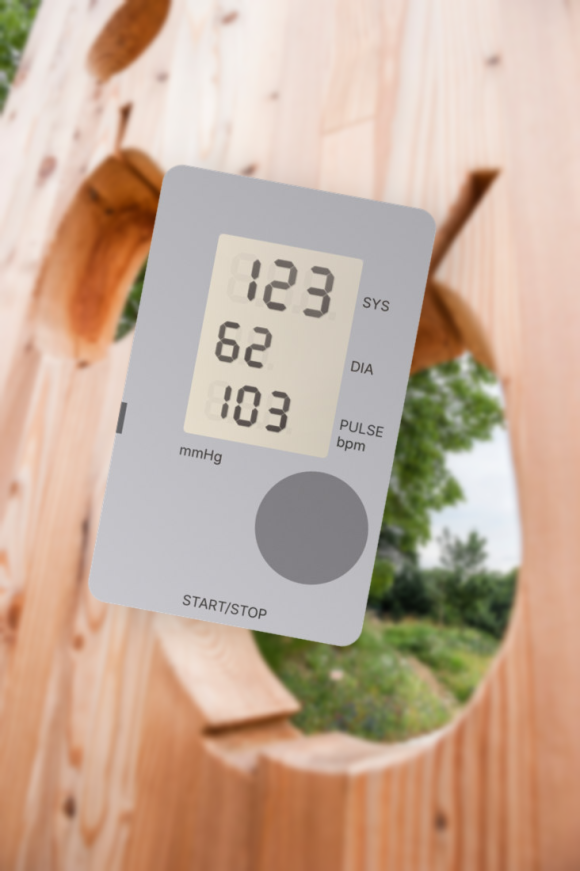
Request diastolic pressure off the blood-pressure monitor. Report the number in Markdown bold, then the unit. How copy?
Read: **62** mmHg
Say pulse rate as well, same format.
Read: **103** bpm
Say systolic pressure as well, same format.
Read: **123** mmHg
